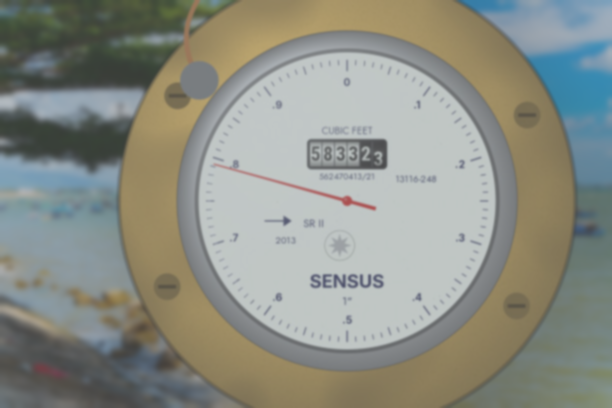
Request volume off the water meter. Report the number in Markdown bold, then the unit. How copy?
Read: **583322.79** ft³
